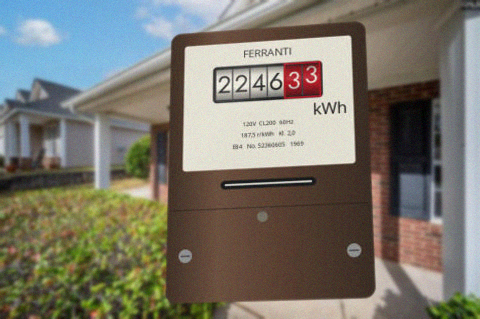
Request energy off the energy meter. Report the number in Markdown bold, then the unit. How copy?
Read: **2246.33** kWh
